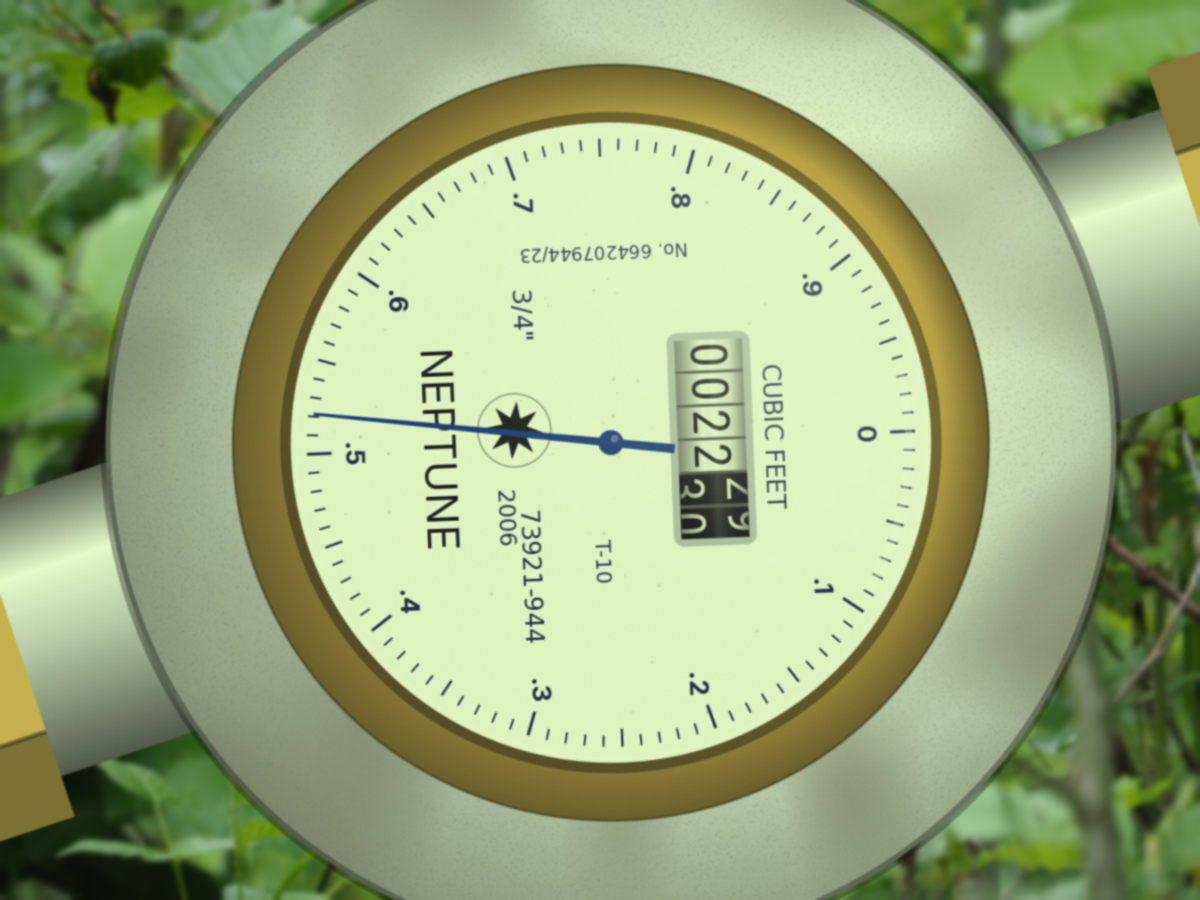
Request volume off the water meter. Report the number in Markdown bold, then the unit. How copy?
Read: **2229.52** ft³
